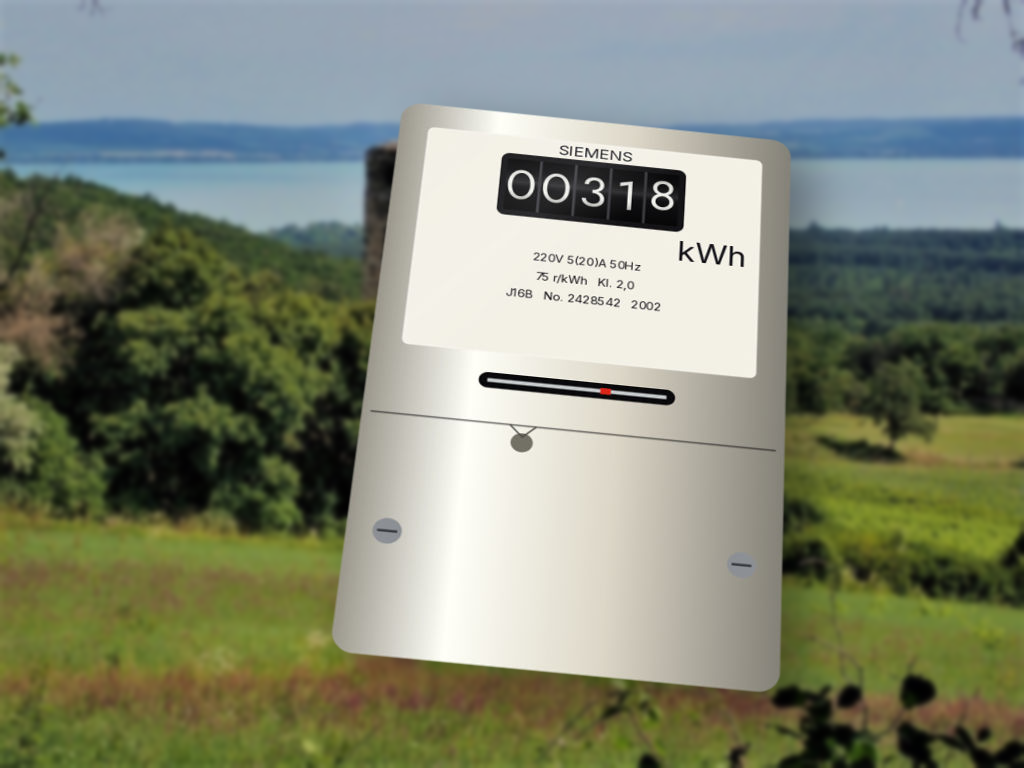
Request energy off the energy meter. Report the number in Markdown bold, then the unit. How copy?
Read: **318** kWh
